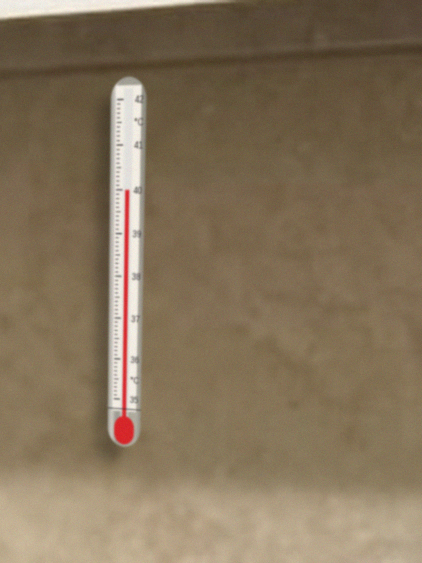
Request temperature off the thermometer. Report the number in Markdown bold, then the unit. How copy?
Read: **40** °C
